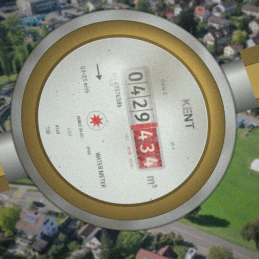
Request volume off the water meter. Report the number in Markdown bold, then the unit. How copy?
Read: **429.434** m³
